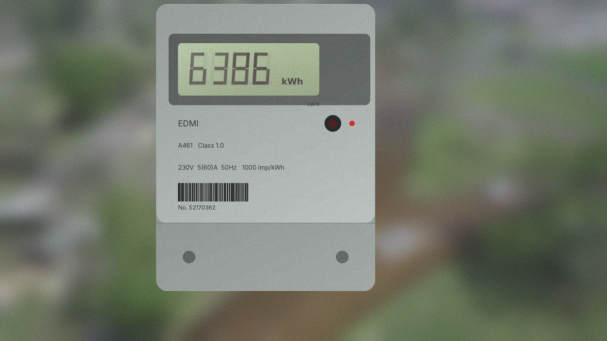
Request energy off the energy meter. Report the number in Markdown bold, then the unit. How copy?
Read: **6386** kWh
